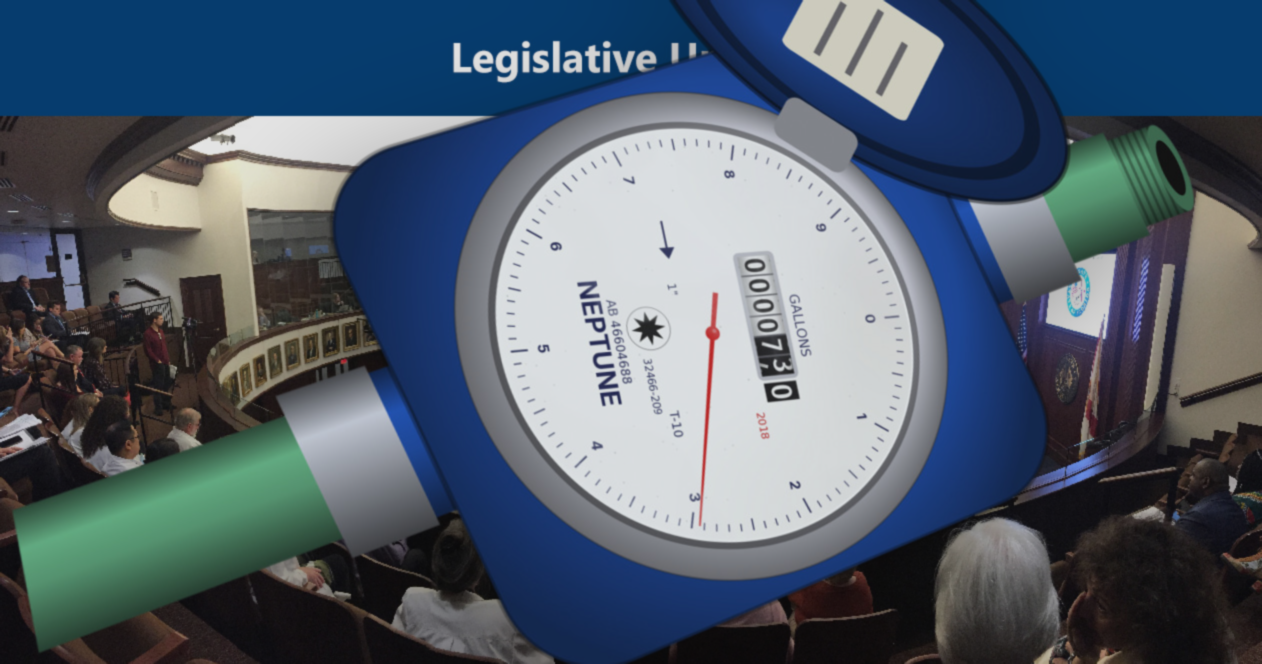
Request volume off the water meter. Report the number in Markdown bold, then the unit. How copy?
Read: **732.9** gal
